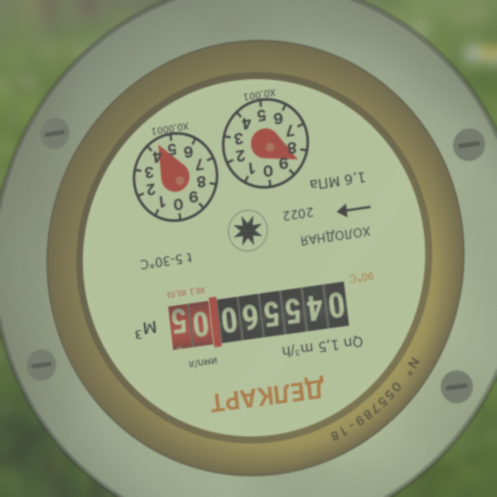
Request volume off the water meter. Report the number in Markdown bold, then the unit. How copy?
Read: **45560.0484** m³
